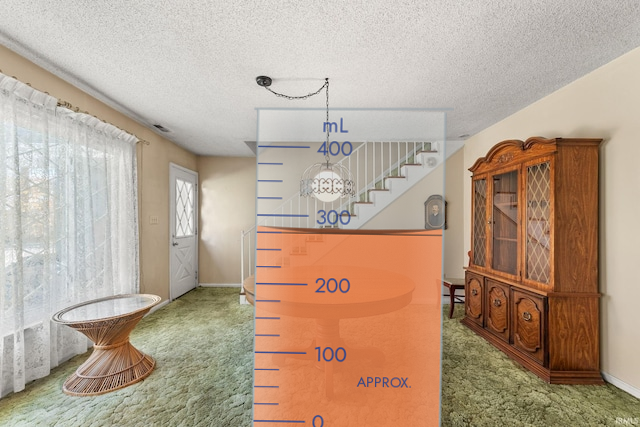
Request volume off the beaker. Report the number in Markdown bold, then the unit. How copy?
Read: **275** mL
